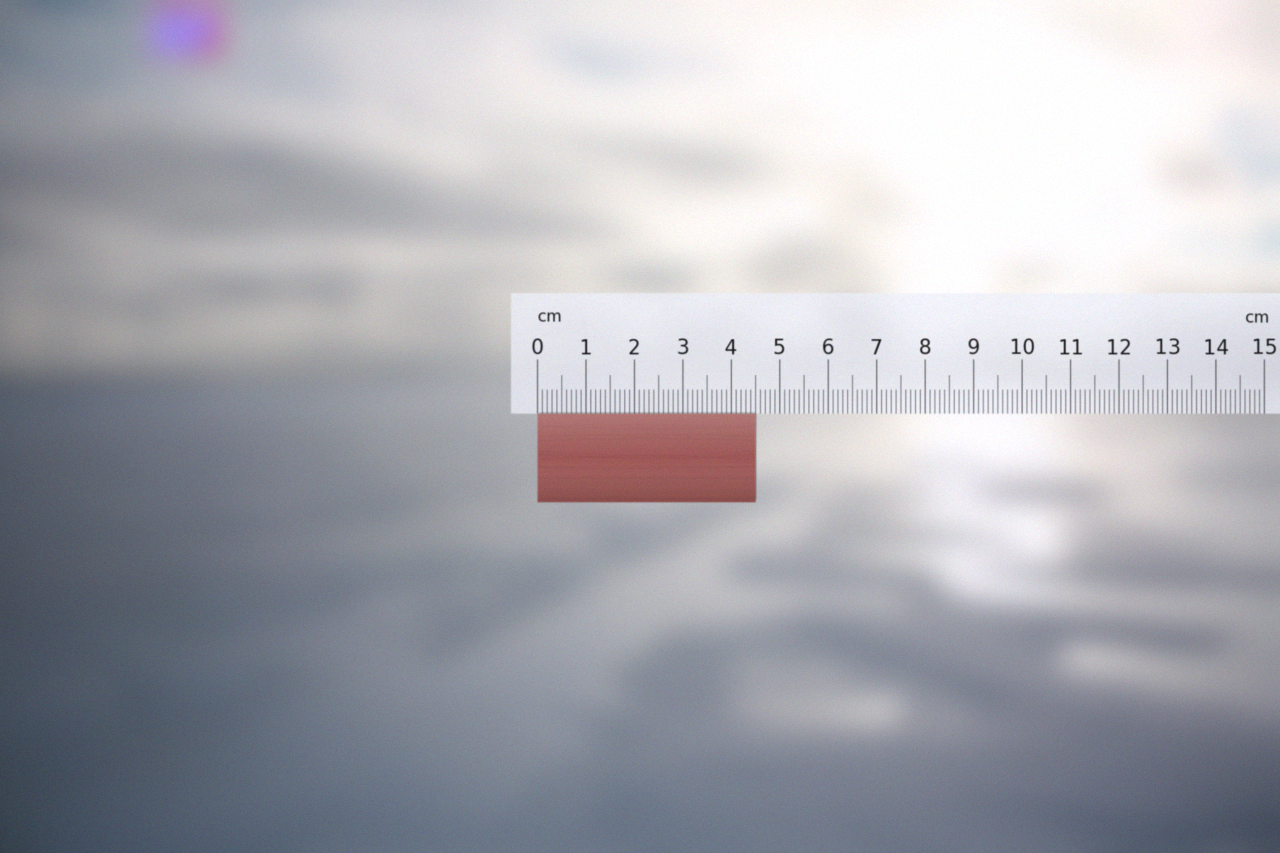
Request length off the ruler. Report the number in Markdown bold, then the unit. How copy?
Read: **4.5** cm
